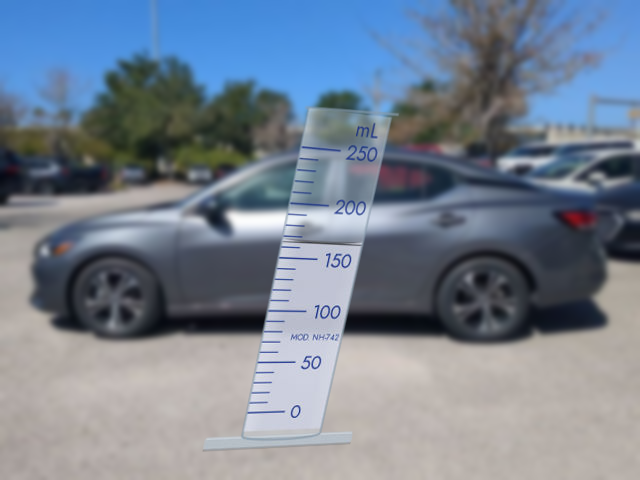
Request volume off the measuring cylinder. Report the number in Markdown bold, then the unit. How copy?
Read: **165** mL
